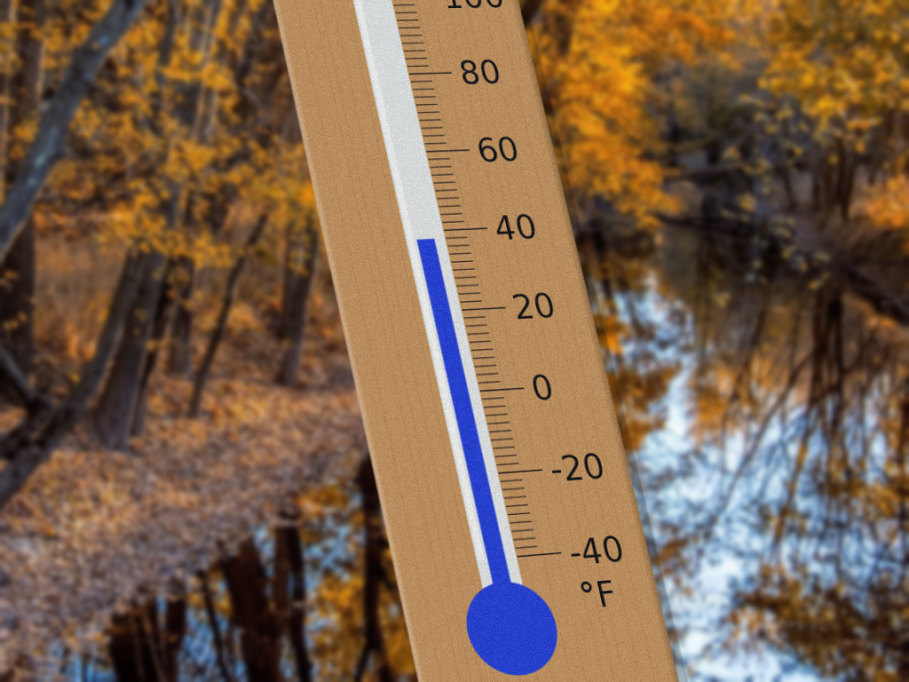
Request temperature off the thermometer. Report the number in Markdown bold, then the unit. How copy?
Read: **38** °F
